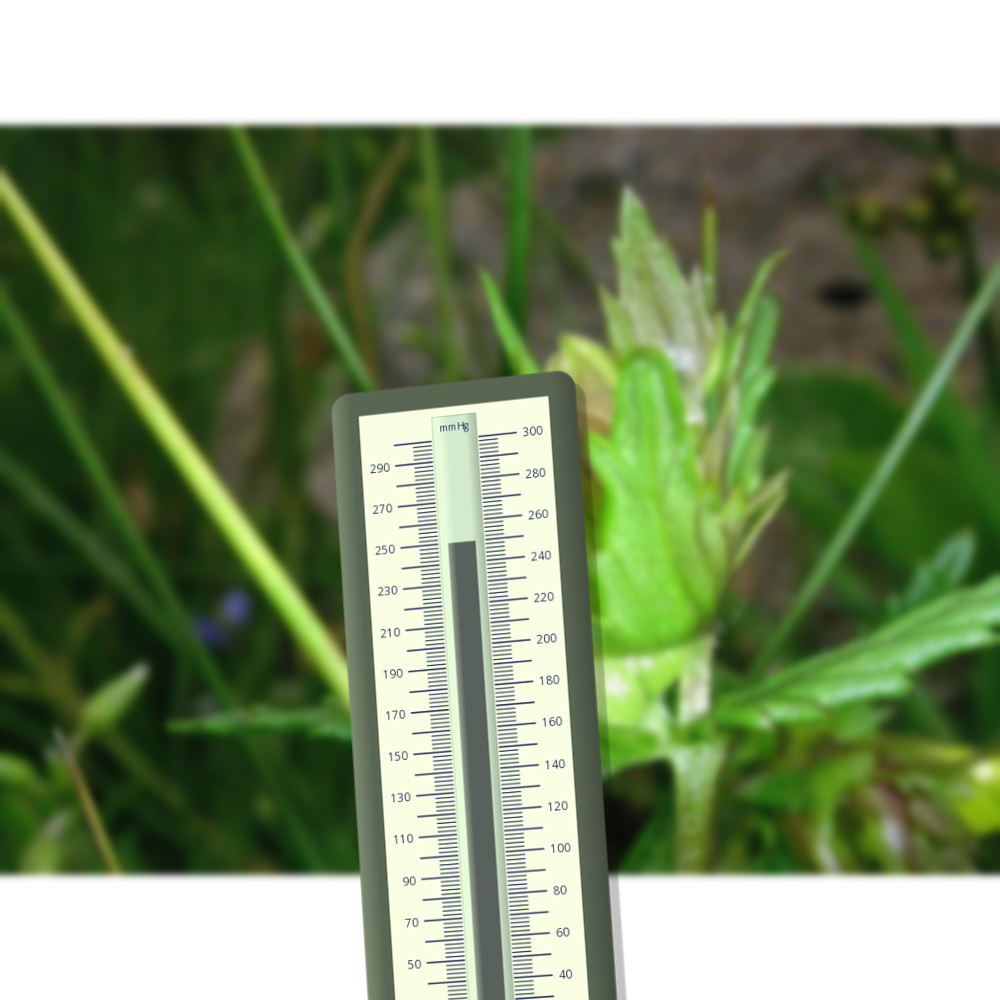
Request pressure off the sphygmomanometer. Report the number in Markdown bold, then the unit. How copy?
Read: **250** mmHg
